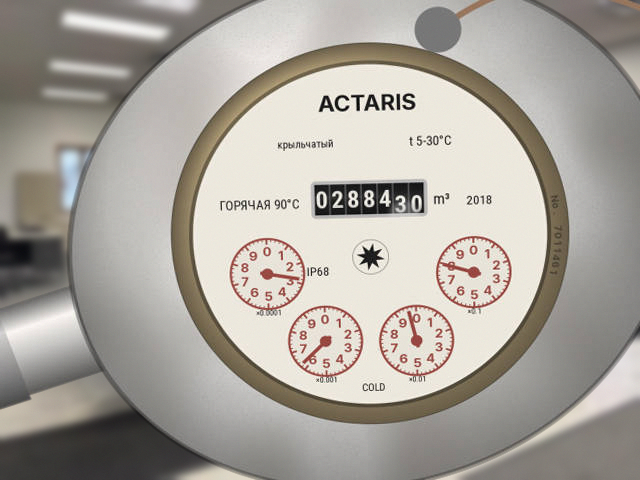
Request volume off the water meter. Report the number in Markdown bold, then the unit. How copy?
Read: **288429.7962** m³
